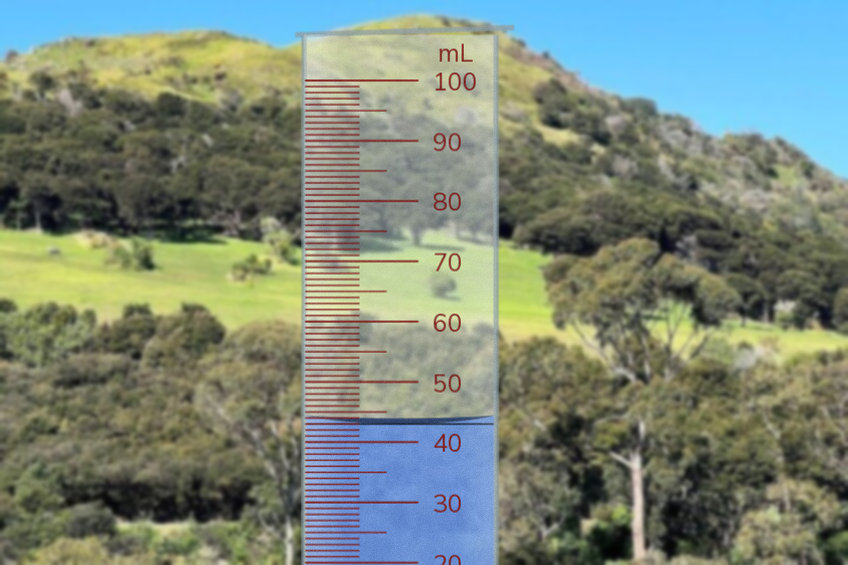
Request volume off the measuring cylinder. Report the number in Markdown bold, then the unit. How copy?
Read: **43** mL
